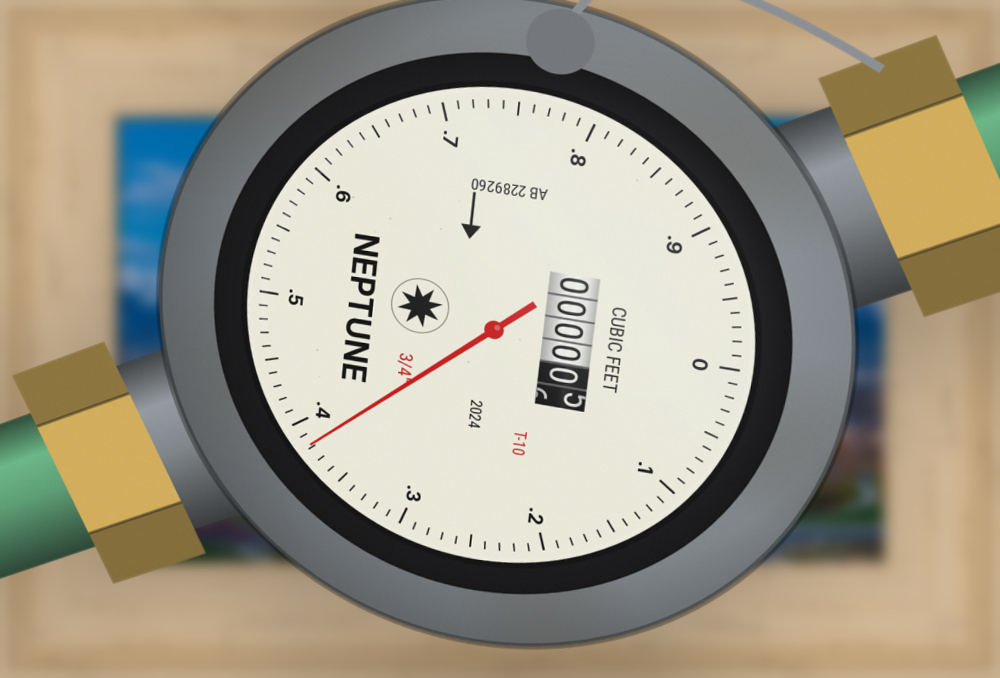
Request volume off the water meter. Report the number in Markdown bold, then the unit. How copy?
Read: **5.38** ft³
